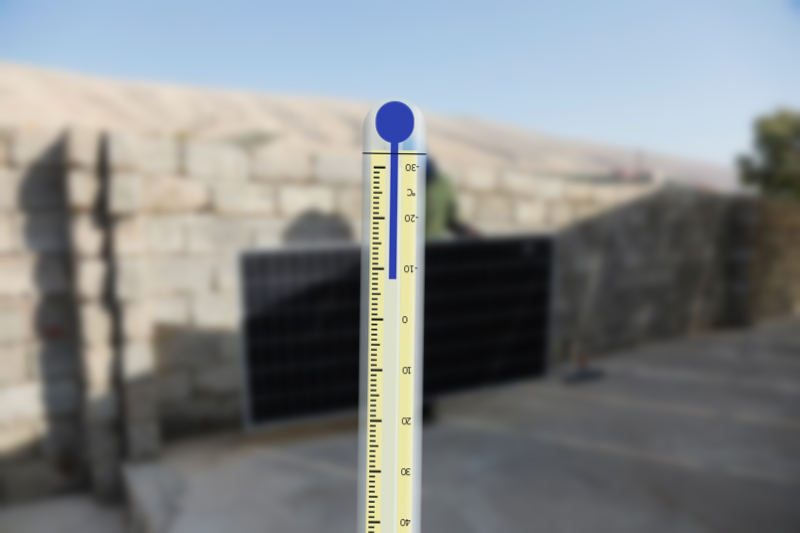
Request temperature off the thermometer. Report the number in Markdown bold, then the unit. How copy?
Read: **-8** °C
